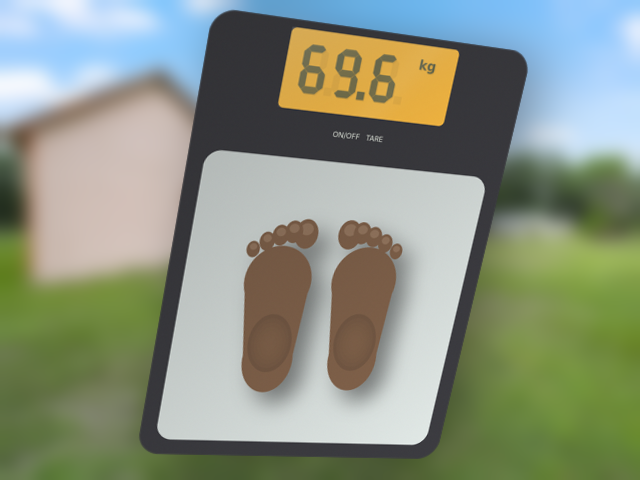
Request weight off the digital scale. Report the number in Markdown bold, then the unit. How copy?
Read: **69.6** kg
